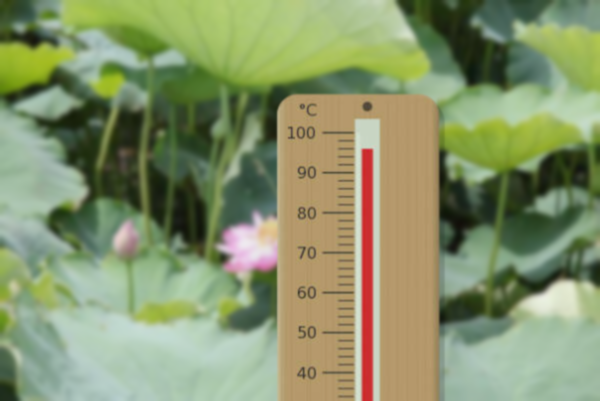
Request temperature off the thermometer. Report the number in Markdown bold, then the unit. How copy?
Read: **96** °C
